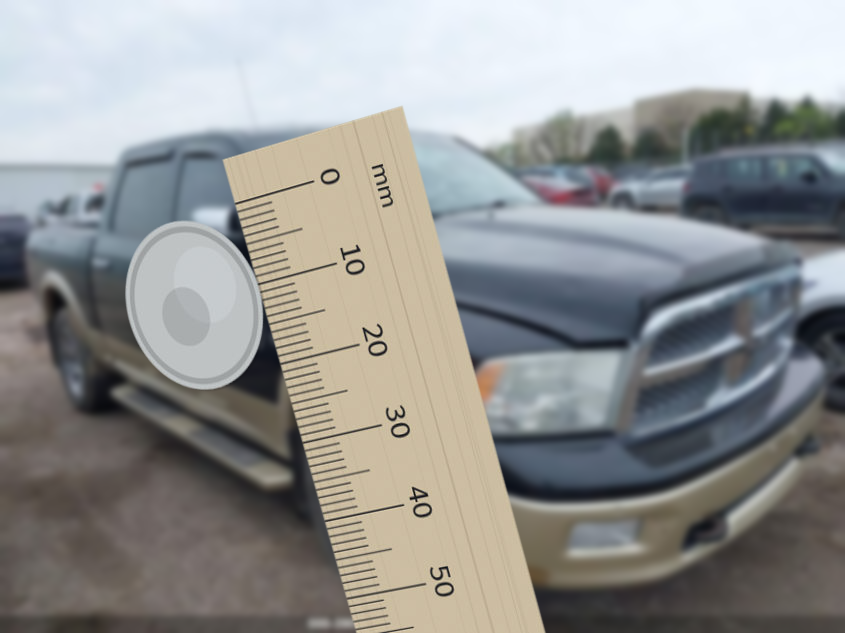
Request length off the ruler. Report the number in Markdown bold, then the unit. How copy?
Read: **21** mm
